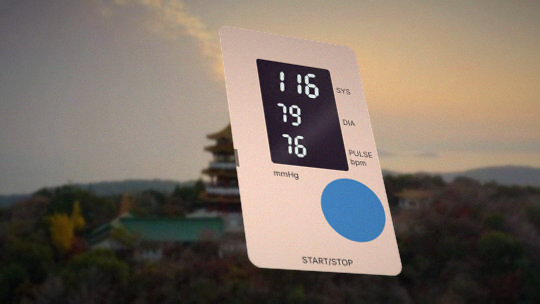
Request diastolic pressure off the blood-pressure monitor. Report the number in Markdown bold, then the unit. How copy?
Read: **79** mmHg
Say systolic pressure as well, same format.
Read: **116** mmHg
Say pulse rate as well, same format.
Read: **76** bpm
